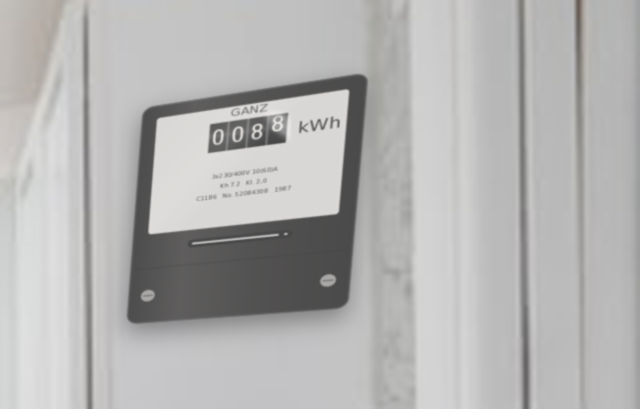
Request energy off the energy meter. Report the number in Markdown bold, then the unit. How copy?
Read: **88** kWh
